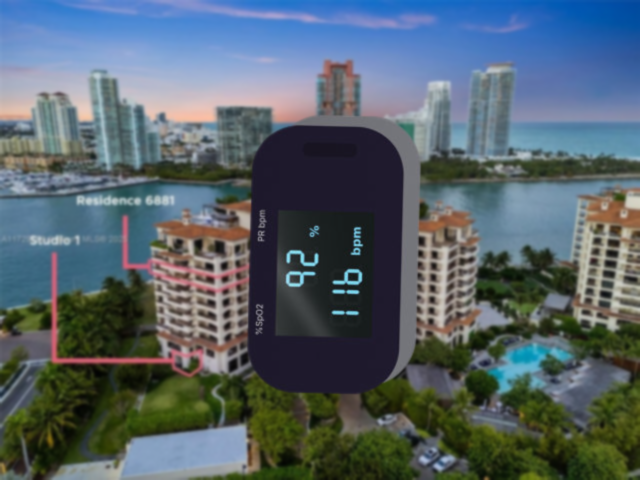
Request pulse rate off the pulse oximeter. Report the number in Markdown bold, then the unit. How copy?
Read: **116** bpm
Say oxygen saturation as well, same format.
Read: **92** %
